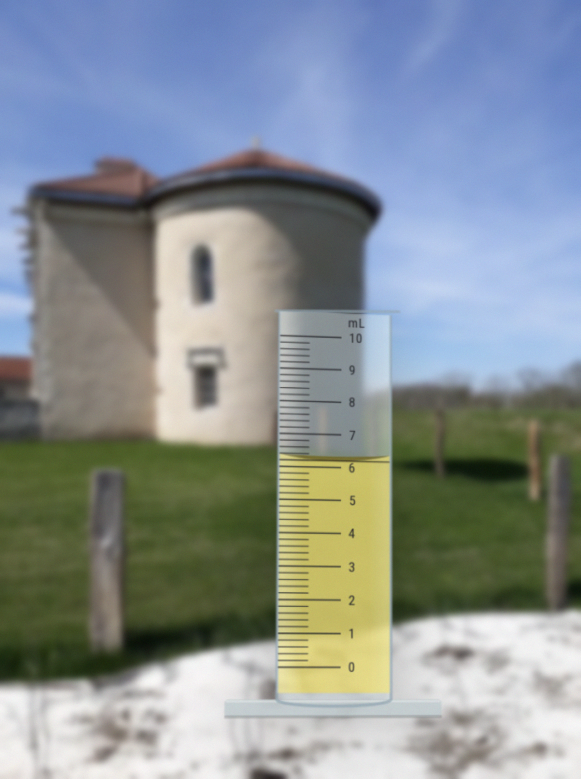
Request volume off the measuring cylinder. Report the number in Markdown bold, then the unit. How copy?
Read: **6.2** mL
